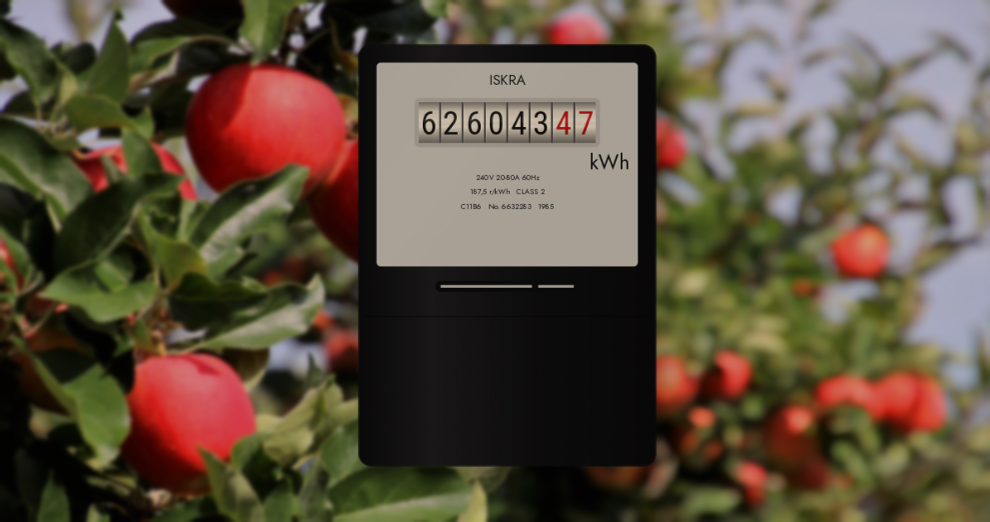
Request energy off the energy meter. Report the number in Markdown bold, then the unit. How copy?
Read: **626043.47** kWh
